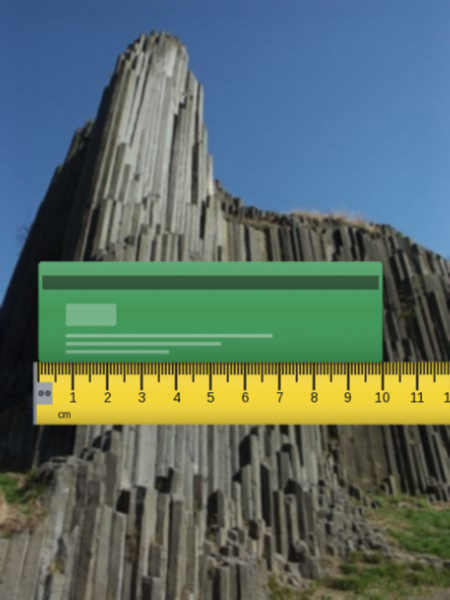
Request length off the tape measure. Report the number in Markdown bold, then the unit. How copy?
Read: **10** cm
